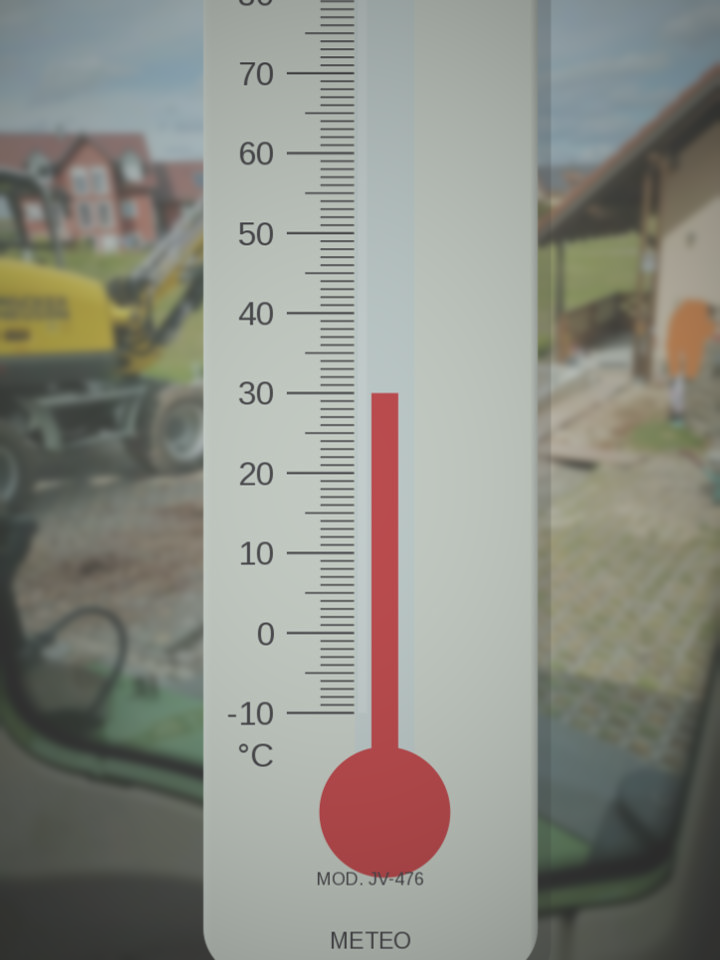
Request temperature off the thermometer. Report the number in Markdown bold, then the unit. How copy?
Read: **30** °C
